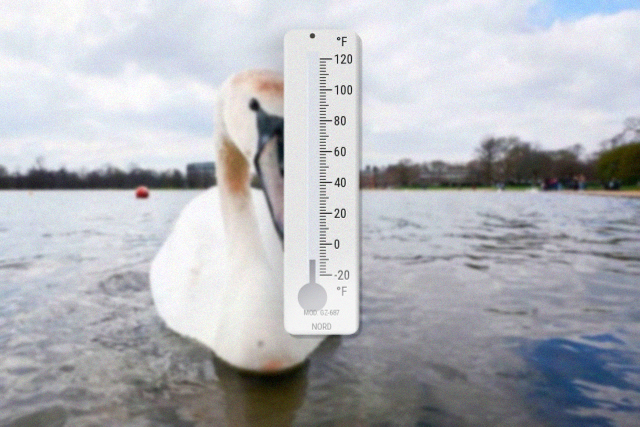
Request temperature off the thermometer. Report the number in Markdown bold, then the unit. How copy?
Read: **-10** °F
